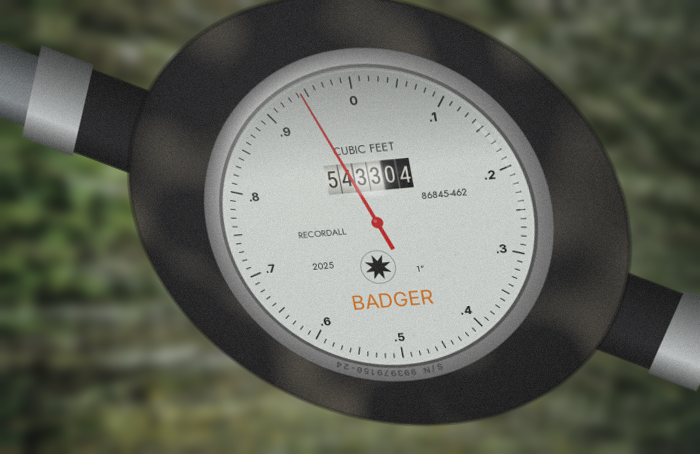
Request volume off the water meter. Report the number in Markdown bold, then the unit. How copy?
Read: **543303.94** ft³
